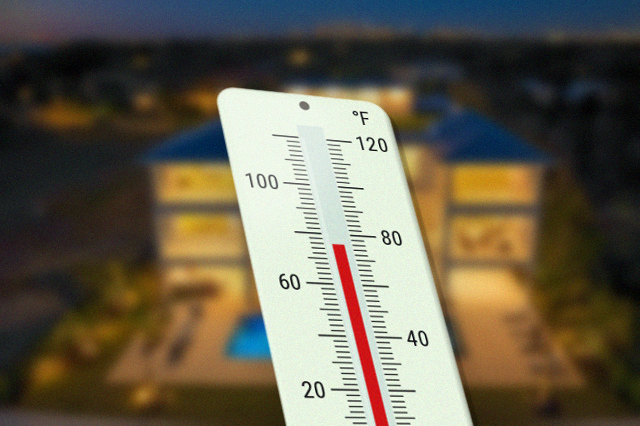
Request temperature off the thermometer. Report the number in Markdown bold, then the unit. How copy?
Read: **76** °F
